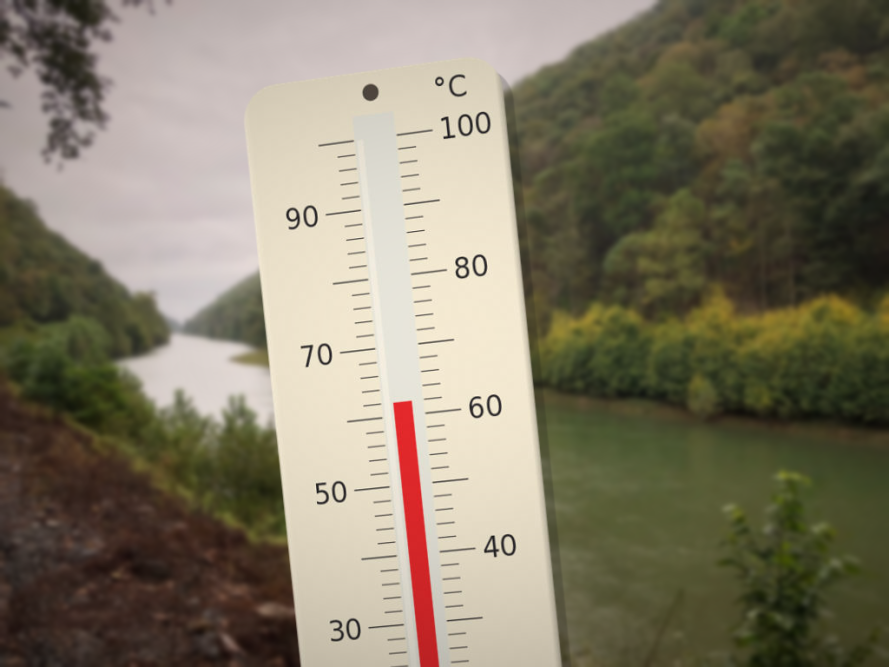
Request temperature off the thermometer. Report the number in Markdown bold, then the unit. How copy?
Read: **62** °C
